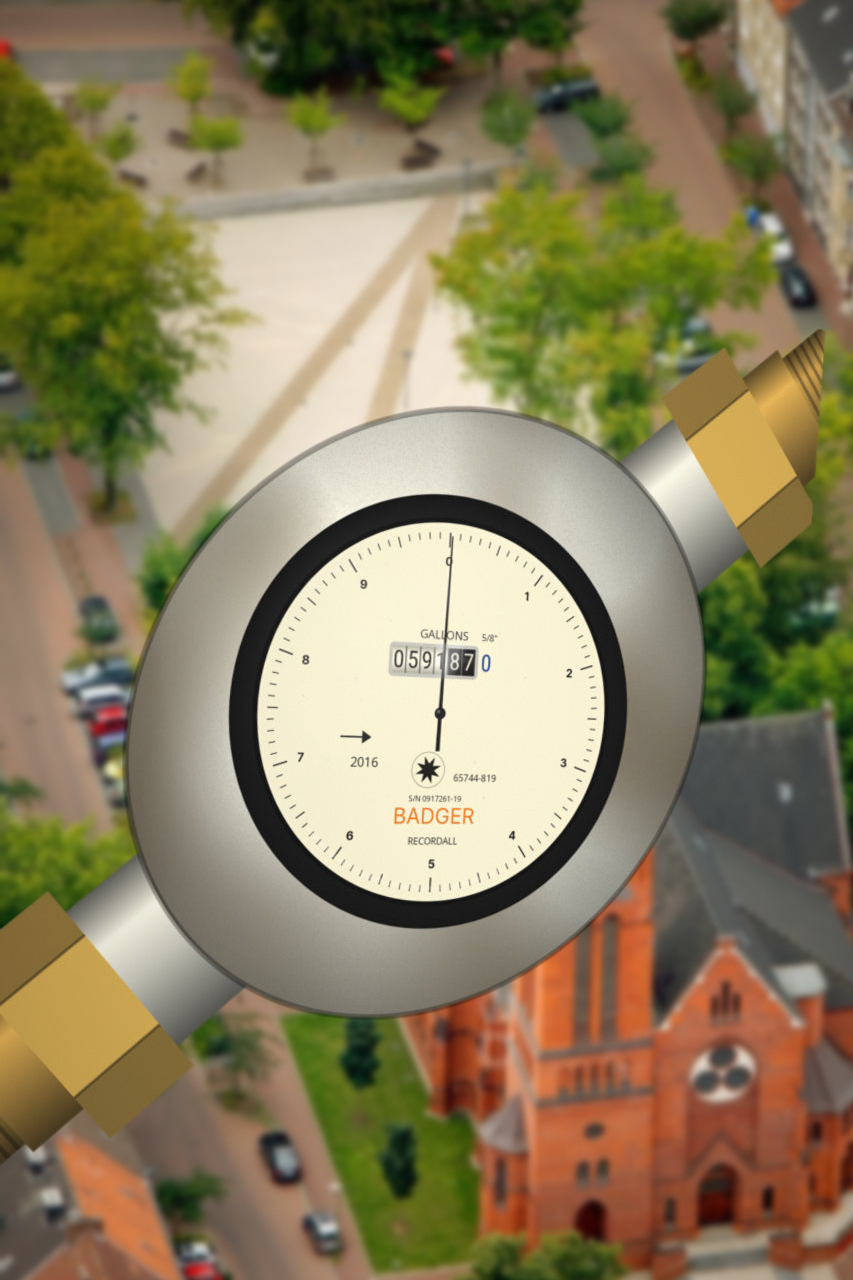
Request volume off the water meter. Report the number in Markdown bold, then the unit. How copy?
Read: **591870.0** gal
